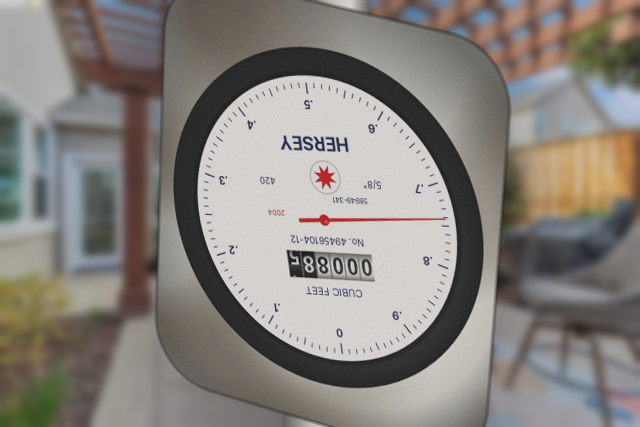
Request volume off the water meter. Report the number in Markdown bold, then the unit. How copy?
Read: **884.74** ft³
